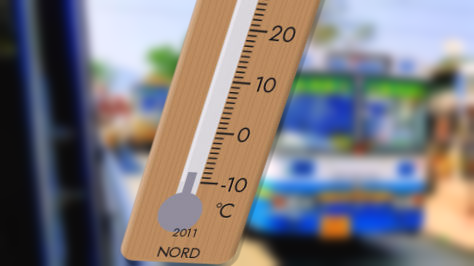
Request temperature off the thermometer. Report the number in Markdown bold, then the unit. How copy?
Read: **-8** °C
